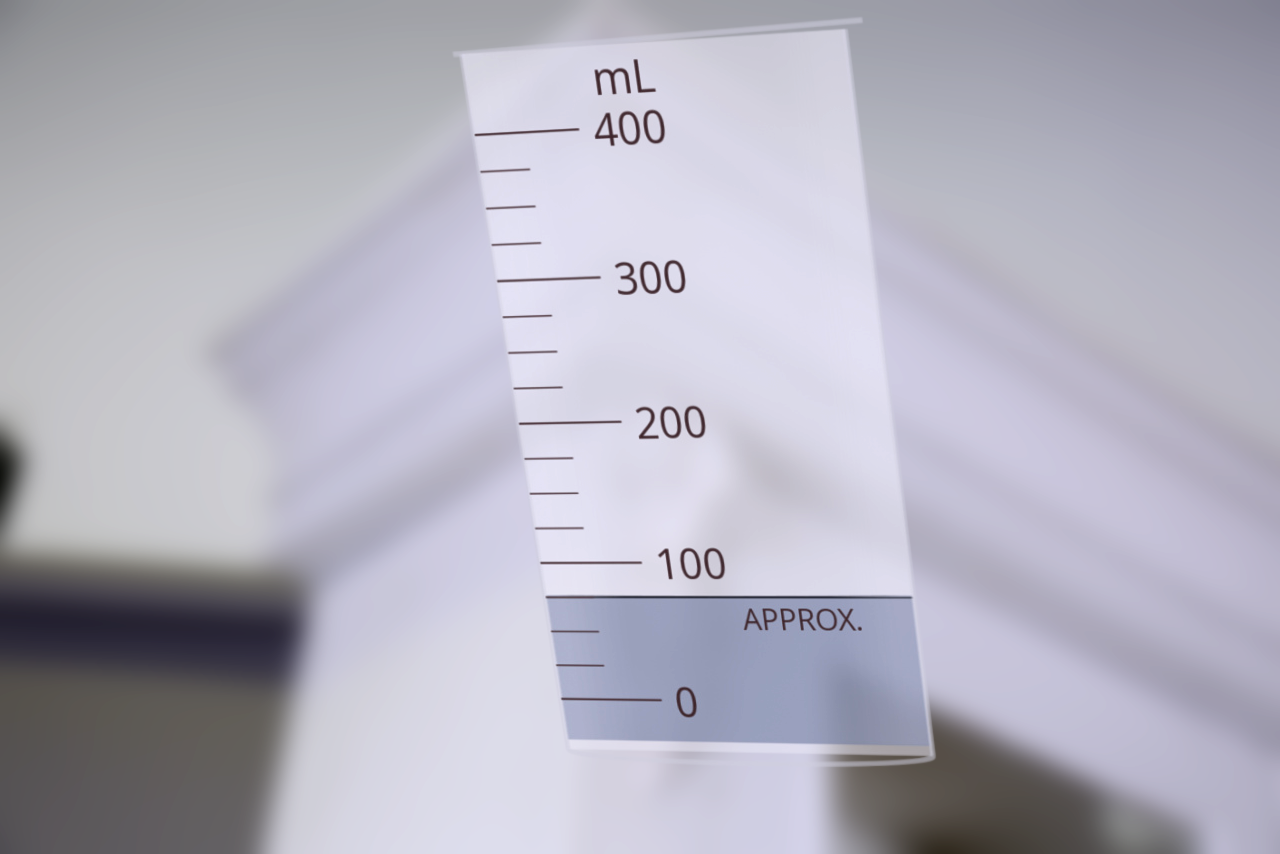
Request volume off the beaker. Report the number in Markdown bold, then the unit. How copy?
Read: **75** mL
